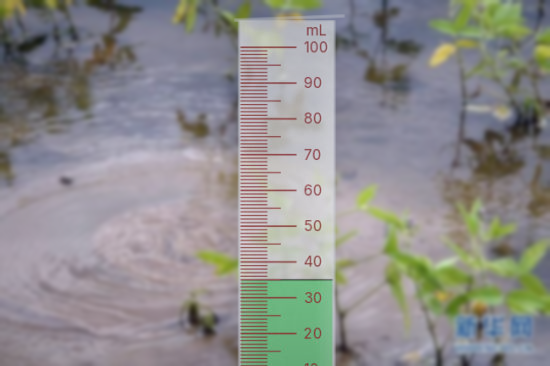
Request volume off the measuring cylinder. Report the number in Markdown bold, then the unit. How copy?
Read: **35** mL
